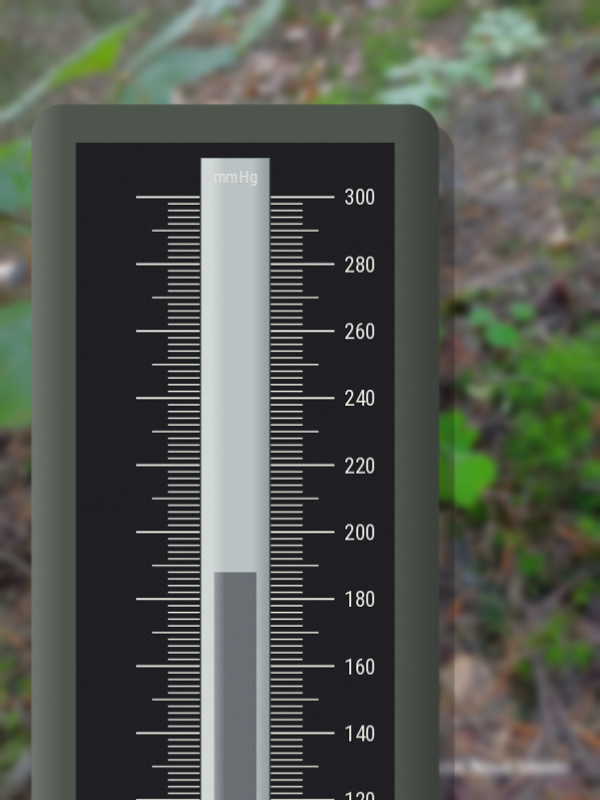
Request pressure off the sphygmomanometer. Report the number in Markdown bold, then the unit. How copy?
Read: **188** mmHg
